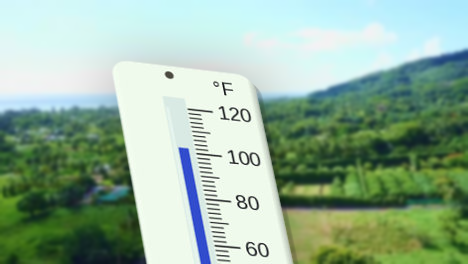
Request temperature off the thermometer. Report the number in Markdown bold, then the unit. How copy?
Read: **102** °F
